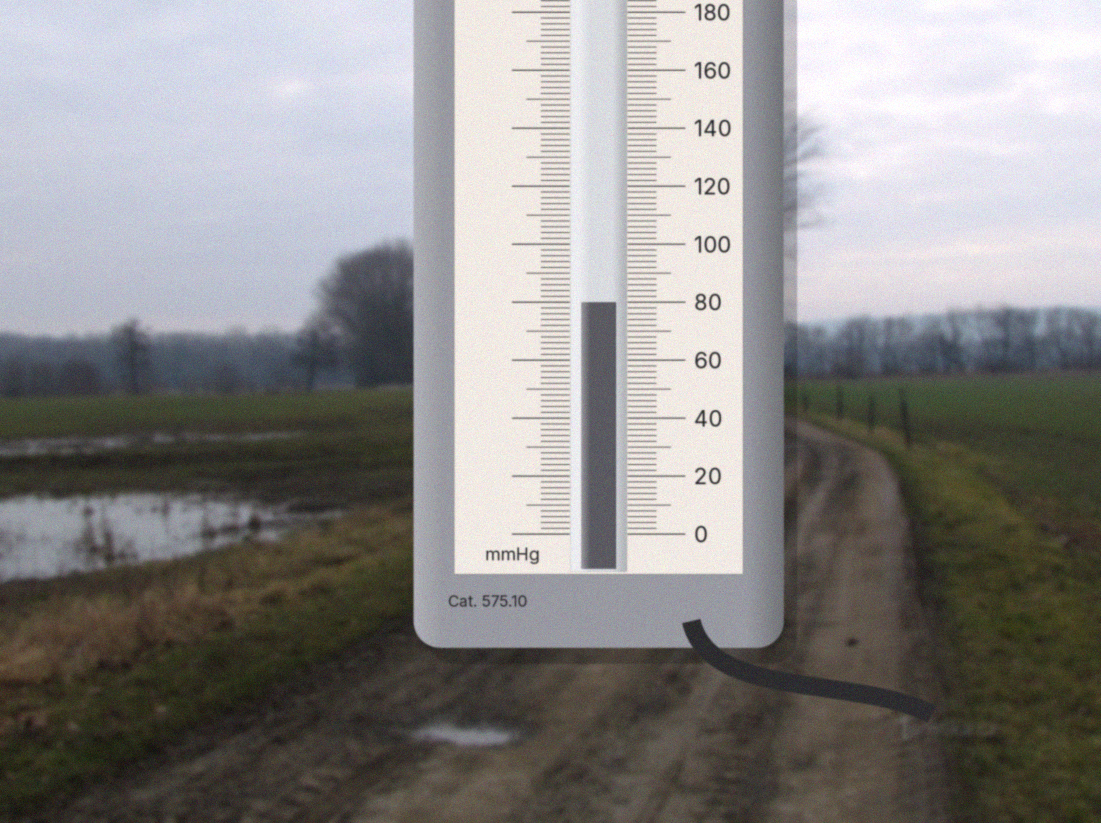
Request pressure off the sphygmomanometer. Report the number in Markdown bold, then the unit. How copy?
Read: **80** mmHg
